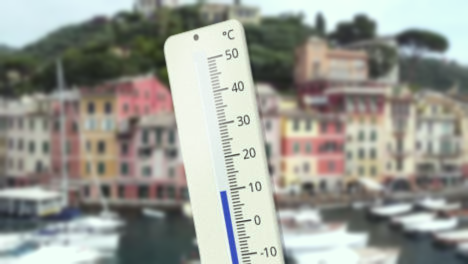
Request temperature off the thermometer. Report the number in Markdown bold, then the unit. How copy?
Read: **10** °C
